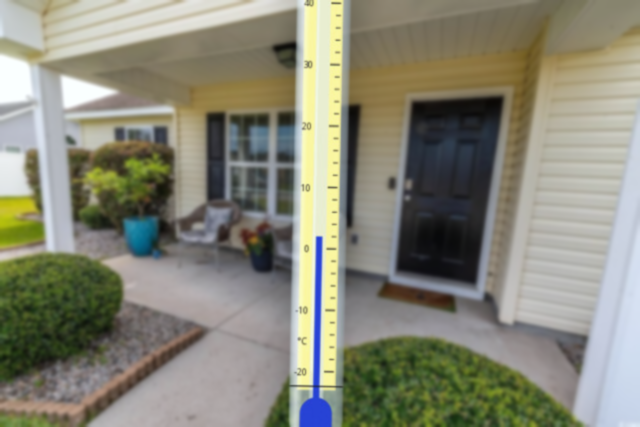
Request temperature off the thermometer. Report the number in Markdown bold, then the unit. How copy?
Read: **2** °C
